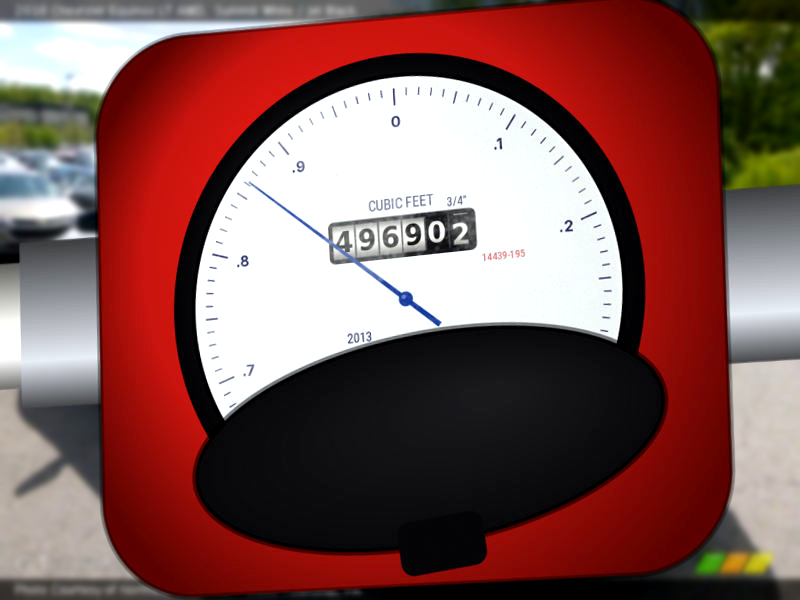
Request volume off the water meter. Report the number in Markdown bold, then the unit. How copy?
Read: **496901.86** ft³
